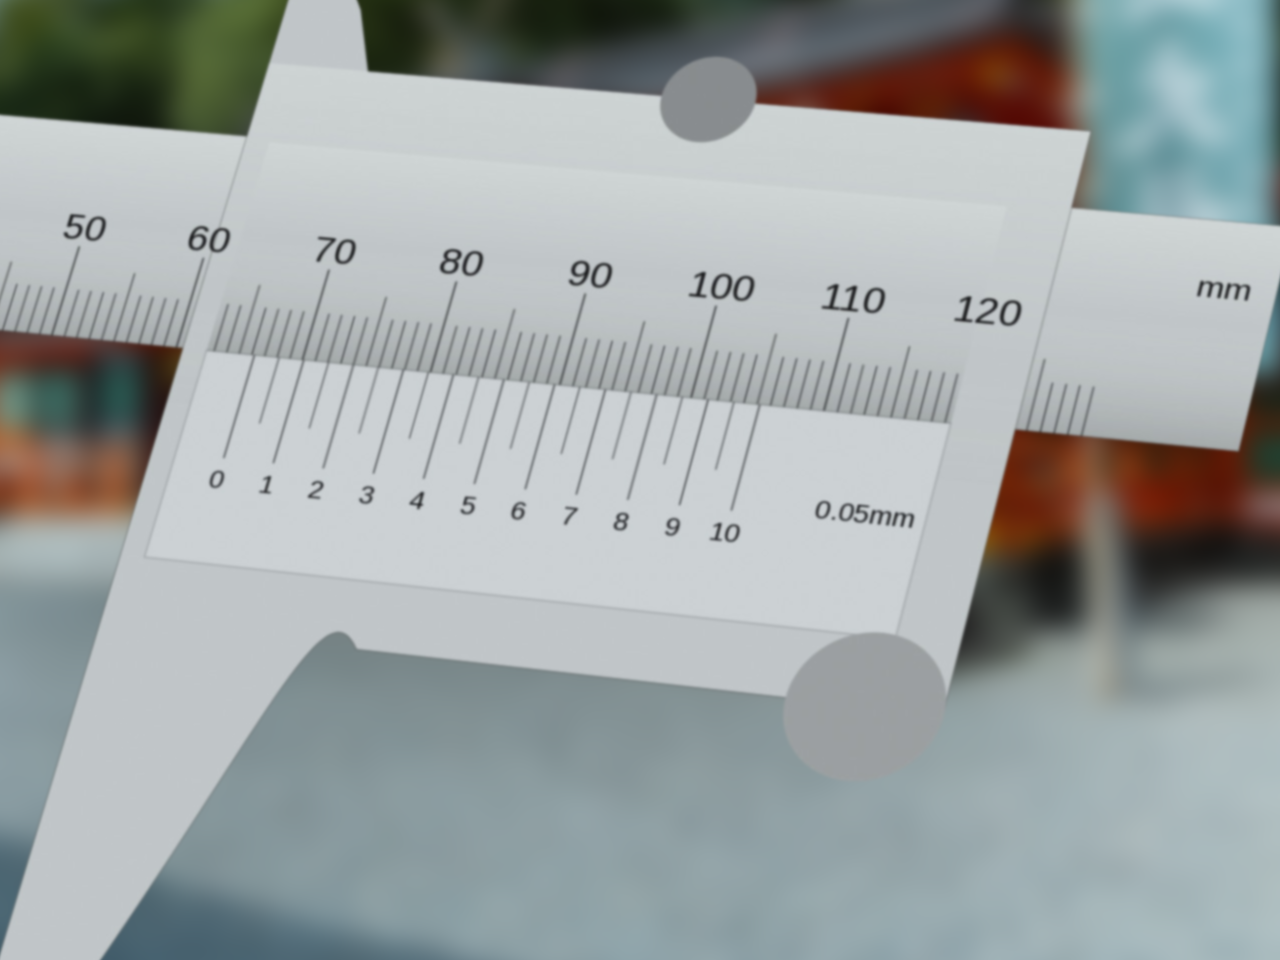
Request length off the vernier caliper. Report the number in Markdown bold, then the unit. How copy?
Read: **66.2** mm
